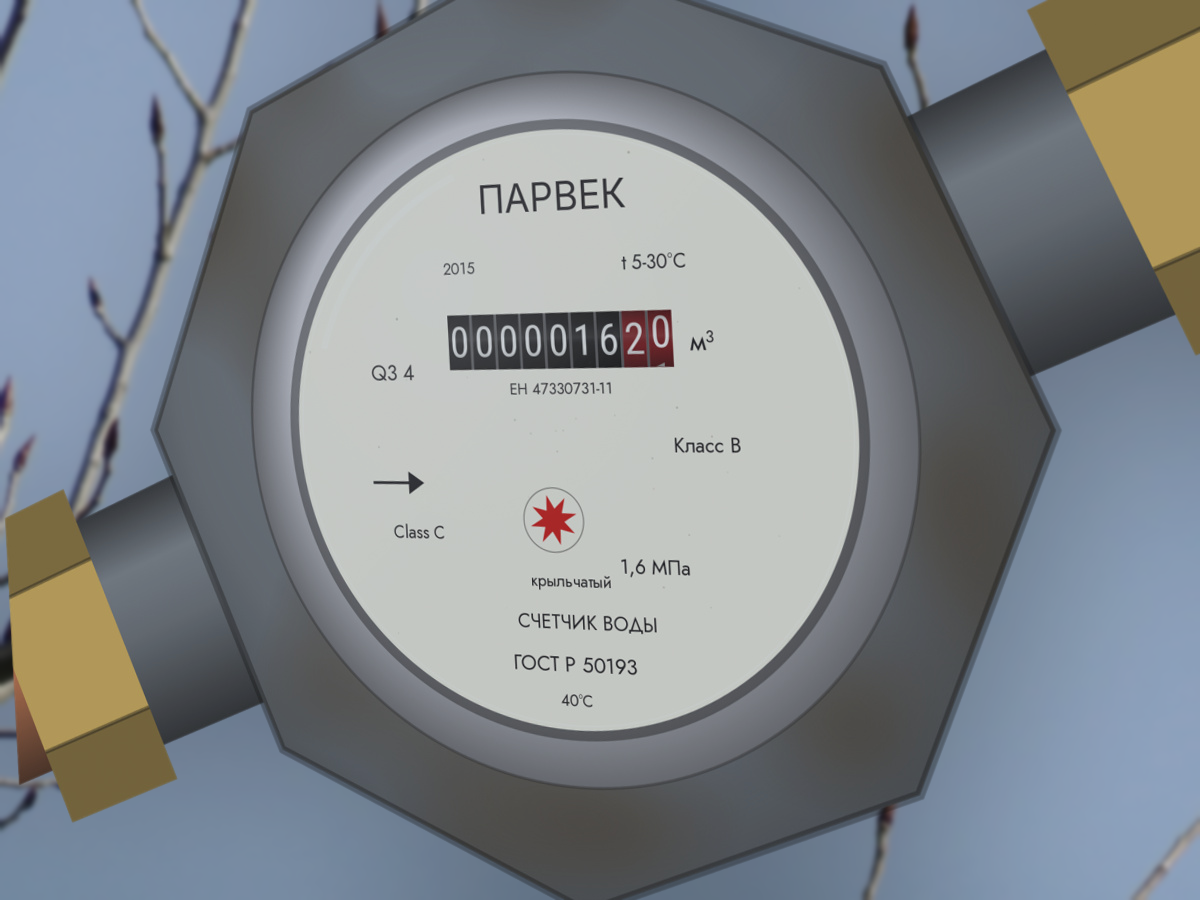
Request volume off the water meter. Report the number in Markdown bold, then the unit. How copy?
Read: **16.20** m³
